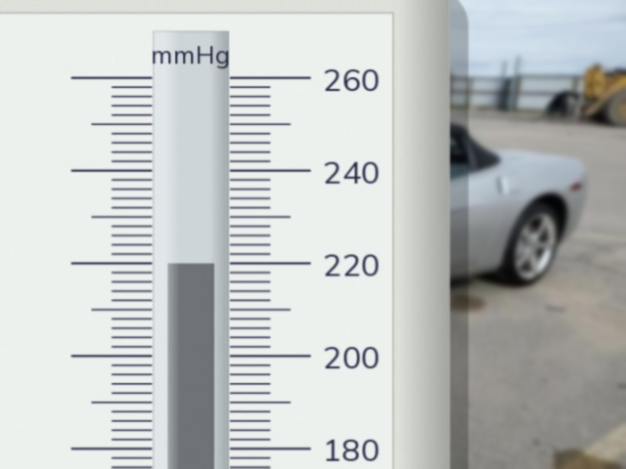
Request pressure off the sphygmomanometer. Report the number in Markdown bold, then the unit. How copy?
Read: **220** mmHg
